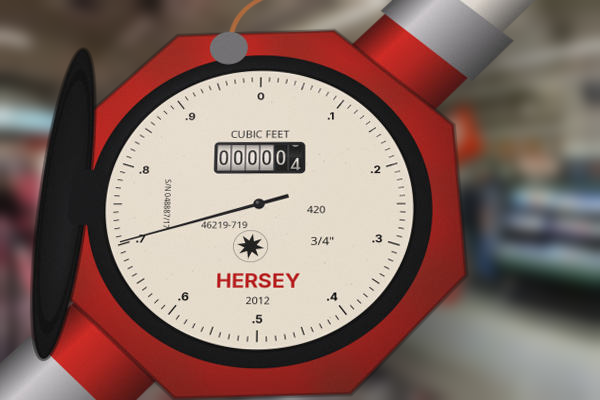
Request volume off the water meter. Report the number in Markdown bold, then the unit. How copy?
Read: **3.70** ft³
